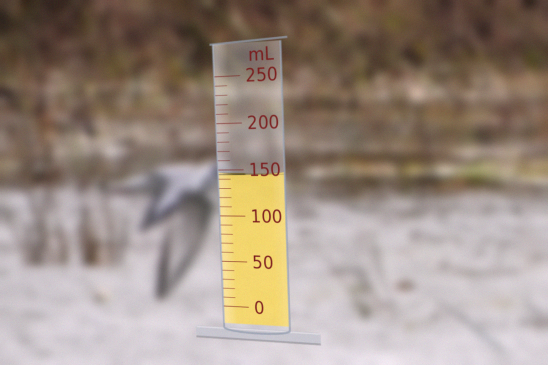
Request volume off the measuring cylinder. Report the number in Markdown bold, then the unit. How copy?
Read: **145** mL
